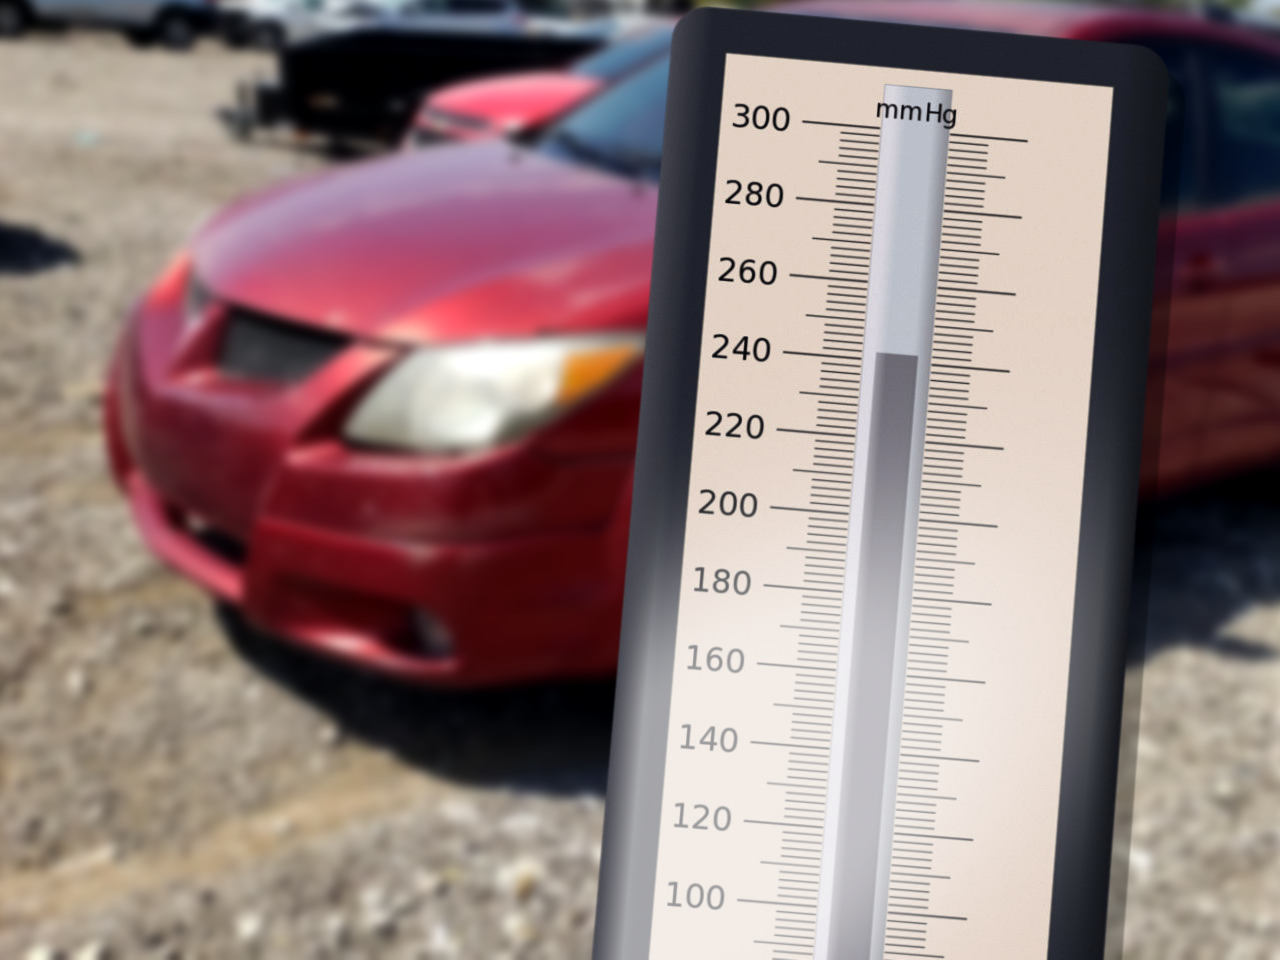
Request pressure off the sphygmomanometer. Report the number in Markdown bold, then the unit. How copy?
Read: **242** mmHg
